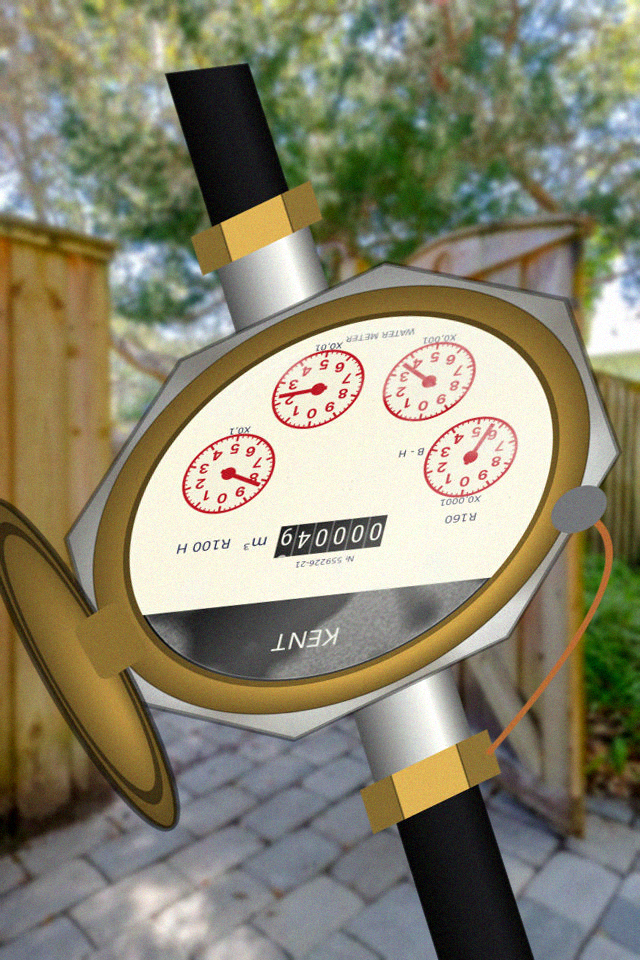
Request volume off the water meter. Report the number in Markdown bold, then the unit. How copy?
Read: **48.8235** m³
